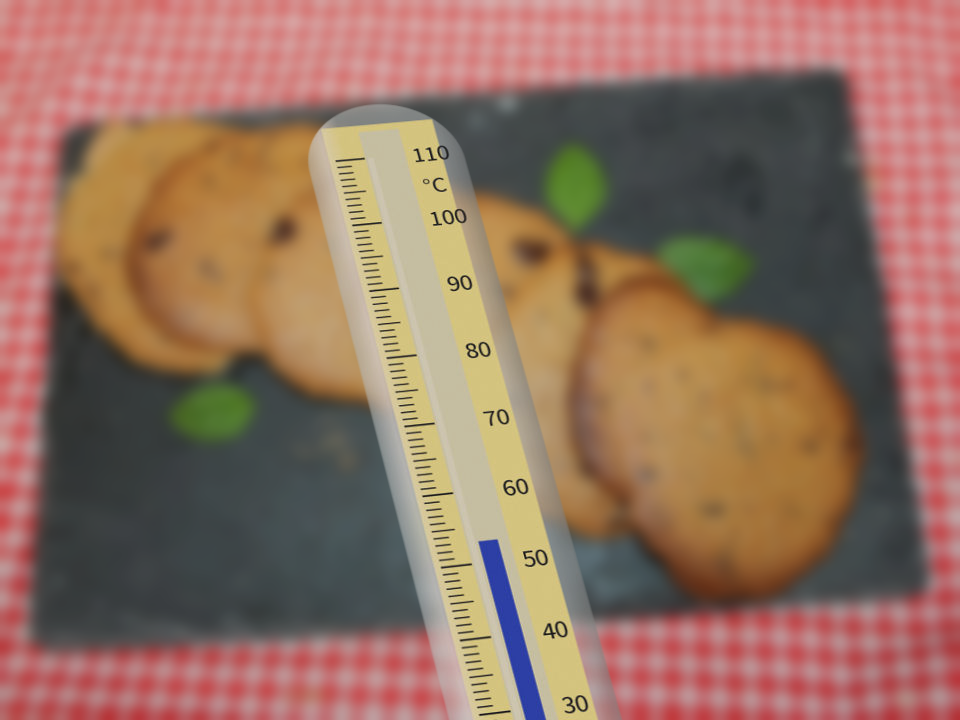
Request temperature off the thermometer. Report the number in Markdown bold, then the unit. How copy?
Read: **53** °C
